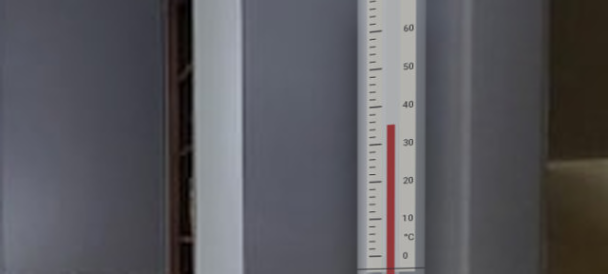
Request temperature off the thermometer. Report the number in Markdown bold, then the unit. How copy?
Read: **35** °C
